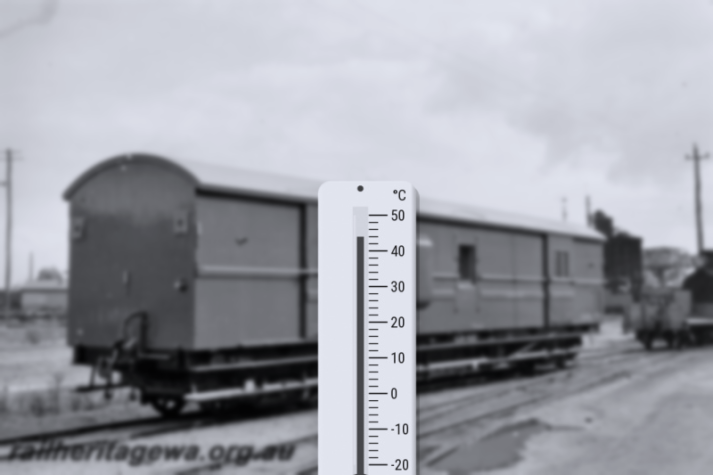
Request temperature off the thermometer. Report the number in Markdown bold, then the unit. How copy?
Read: **44** °C
